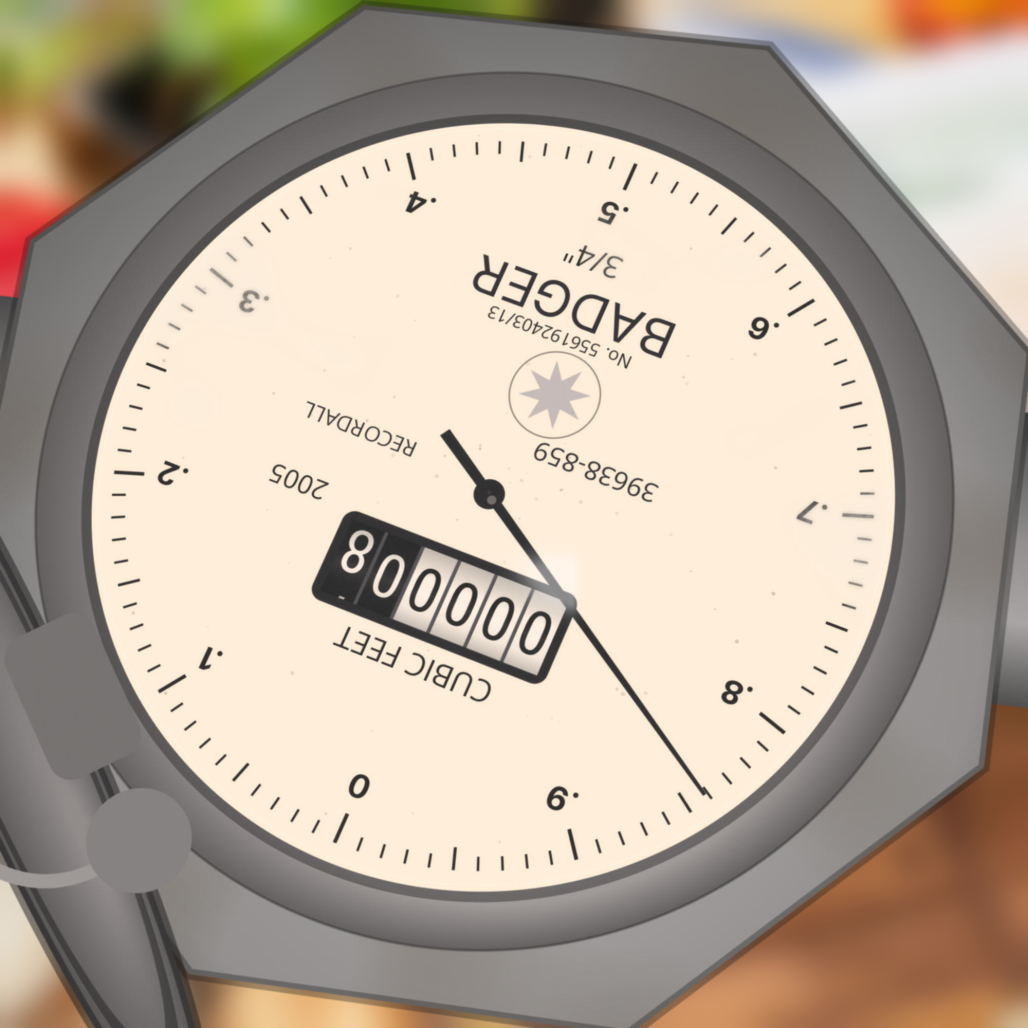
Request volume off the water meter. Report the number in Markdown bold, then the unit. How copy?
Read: **7.84** ft³
